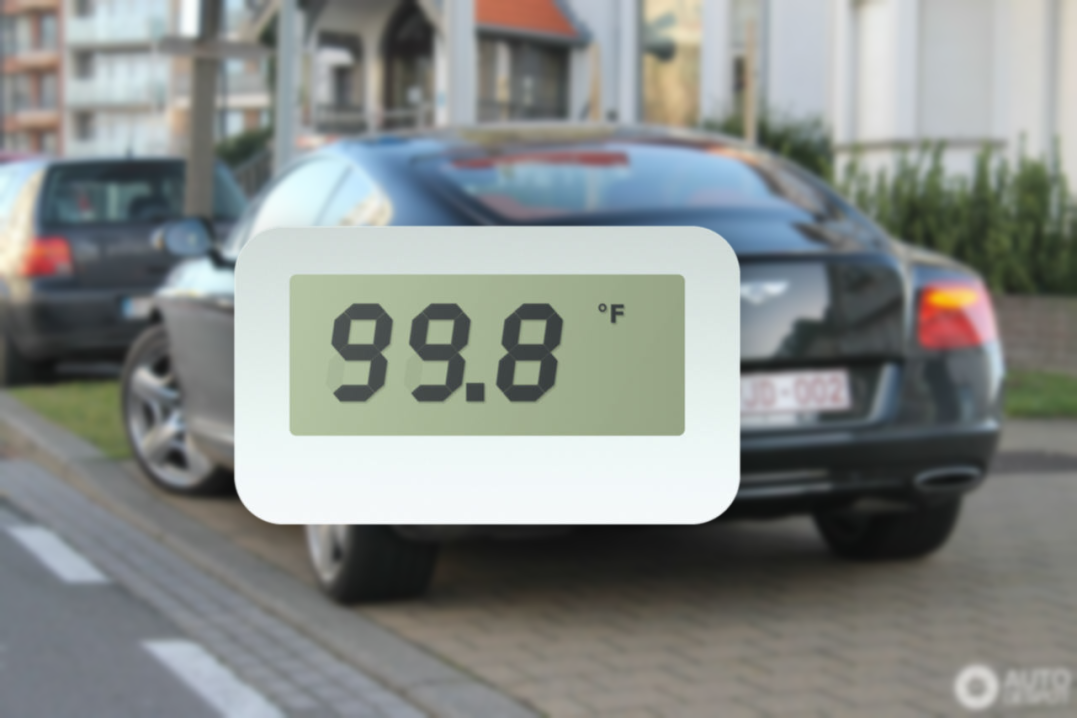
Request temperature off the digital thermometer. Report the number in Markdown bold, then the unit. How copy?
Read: **99.8** °F
